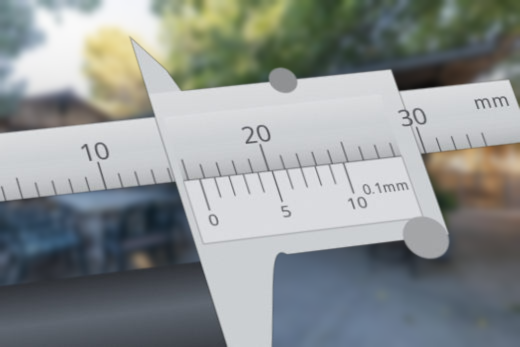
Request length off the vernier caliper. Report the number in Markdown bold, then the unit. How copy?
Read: **15.7** mm
